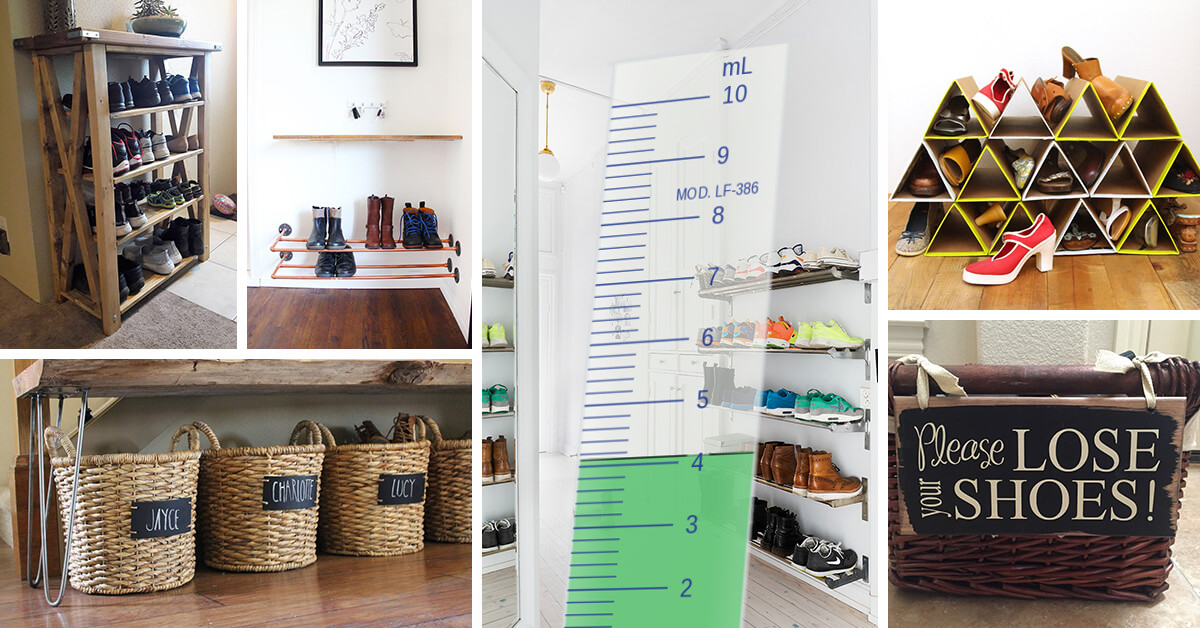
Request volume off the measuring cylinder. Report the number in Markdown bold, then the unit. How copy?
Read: **4.1** mL
